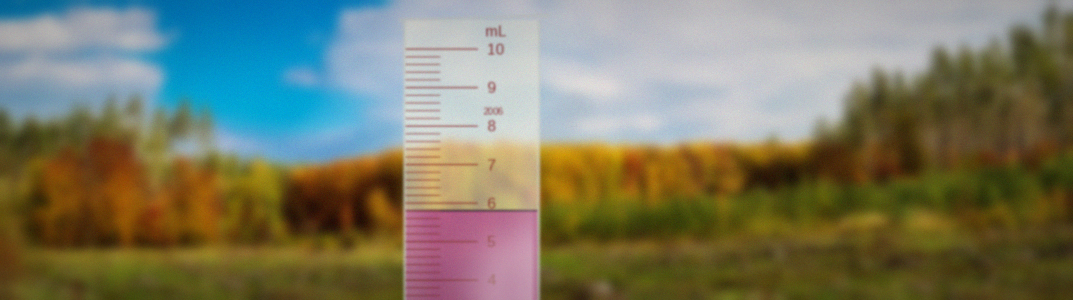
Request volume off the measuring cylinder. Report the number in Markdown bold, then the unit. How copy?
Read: **5.8** mL
